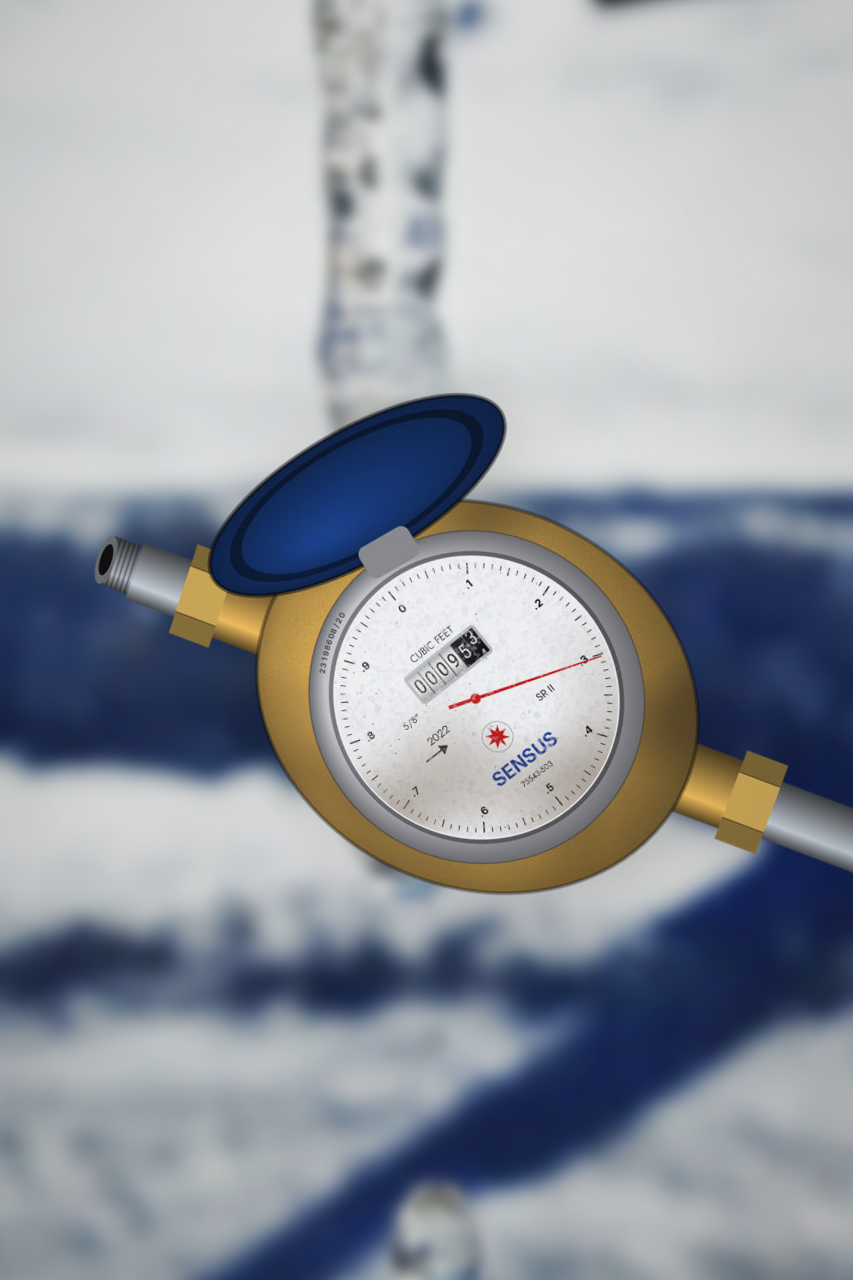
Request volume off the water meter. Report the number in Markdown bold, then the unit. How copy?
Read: **953.30** ft³
